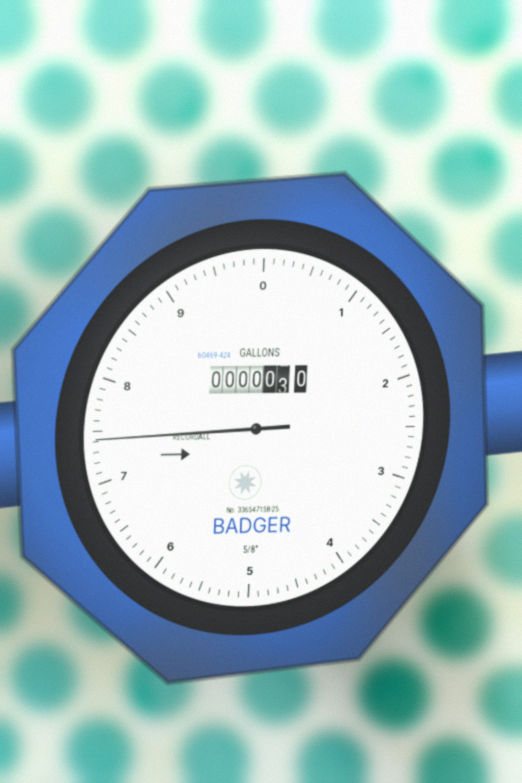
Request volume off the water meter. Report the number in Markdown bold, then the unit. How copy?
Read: **27.4** gal
